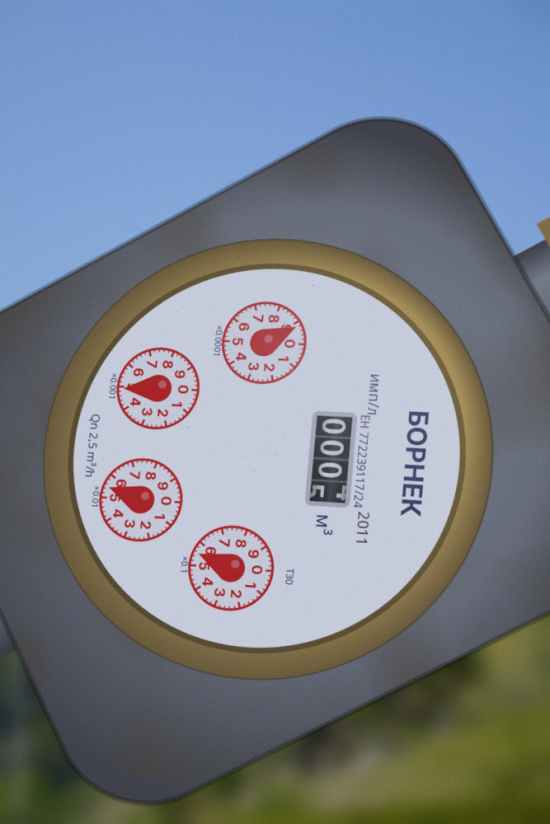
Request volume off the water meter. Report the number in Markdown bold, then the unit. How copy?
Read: **4.5549** m³
